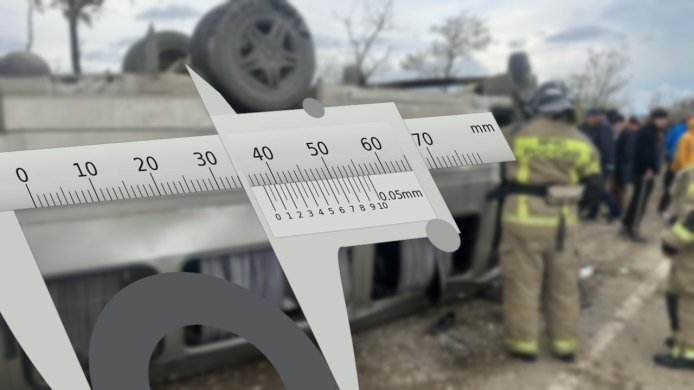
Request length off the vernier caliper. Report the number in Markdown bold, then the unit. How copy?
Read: **37.6** mm
